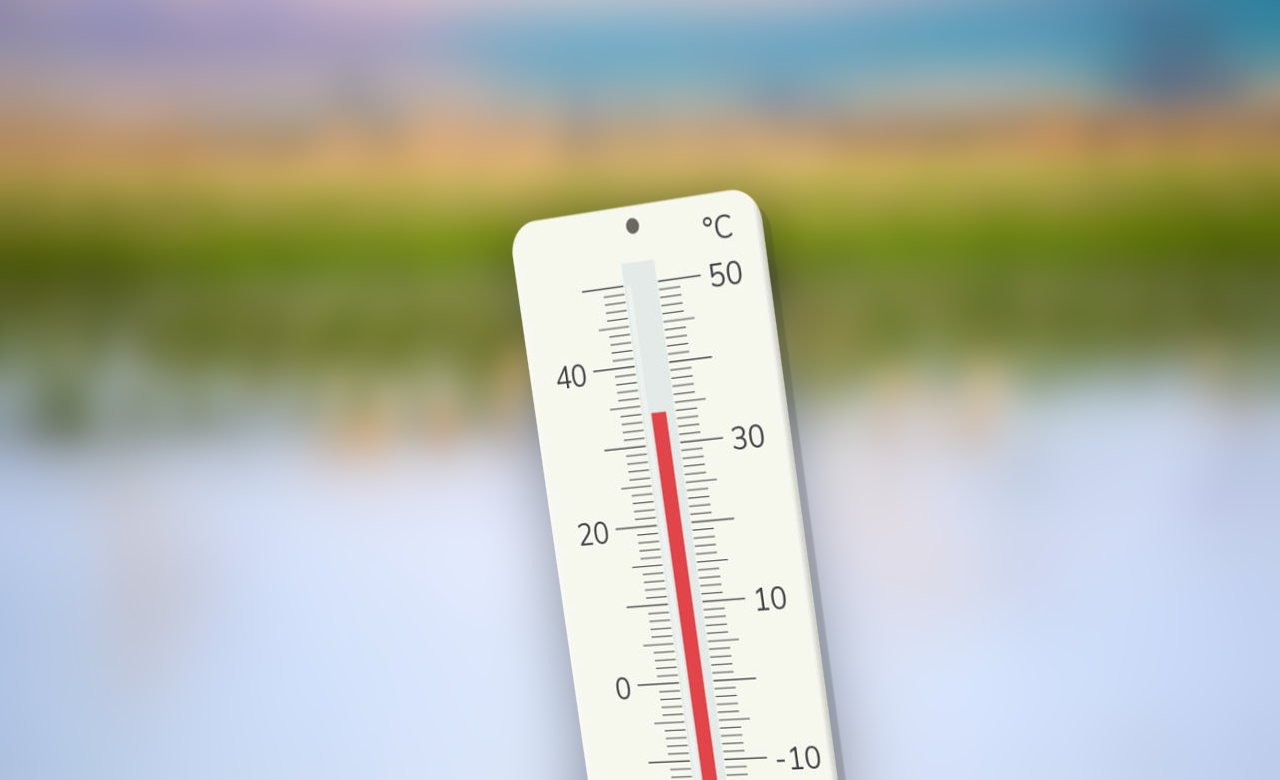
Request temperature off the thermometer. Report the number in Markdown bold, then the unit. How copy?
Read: **34** °C
